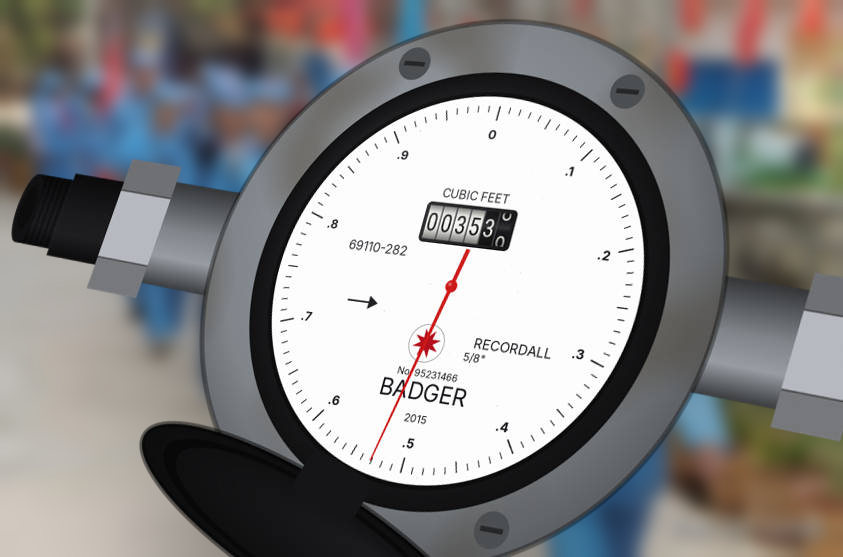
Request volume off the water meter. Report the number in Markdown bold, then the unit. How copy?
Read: **3538.53** ft³
